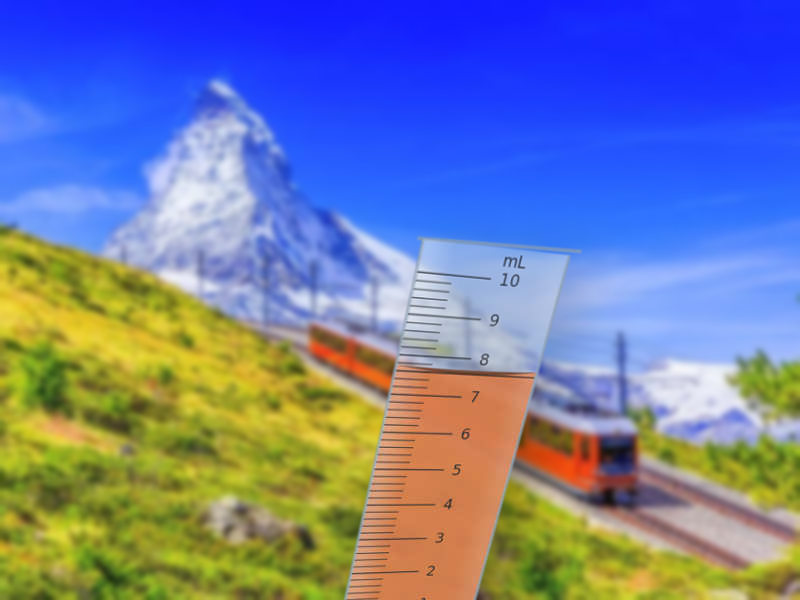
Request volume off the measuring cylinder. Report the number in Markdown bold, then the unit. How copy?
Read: **7.6** mL
